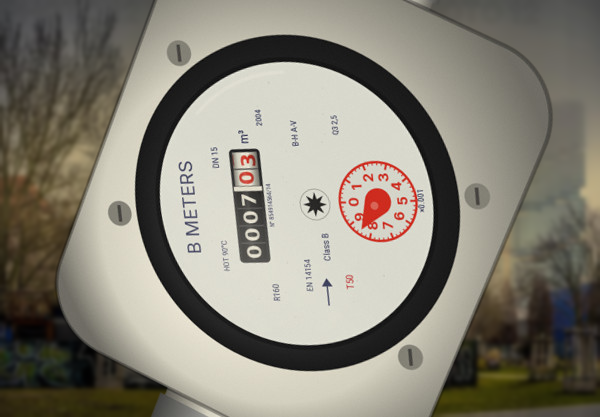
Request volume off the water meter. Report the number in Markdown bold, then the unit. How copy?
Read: **7.028** m³
